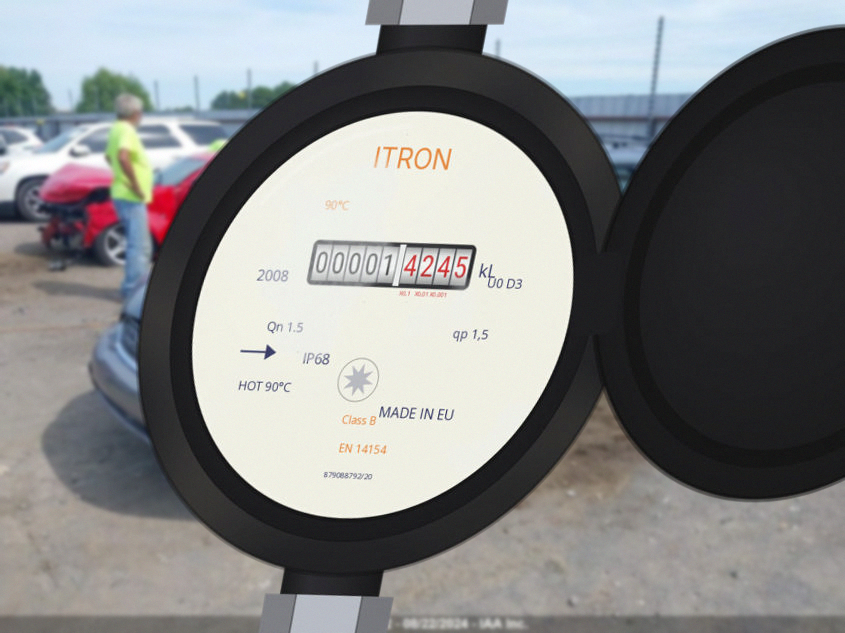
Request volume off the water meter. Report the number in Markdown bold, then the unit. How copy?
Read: **1.4245** kL
